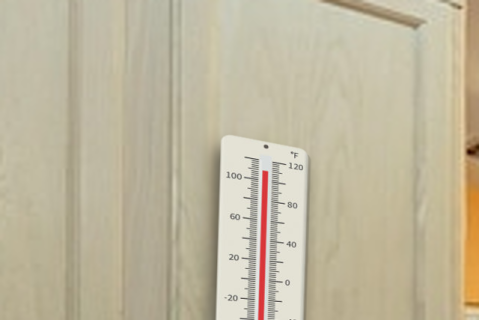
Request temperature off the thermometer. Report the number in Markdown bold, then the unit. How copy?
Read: **110** °F
